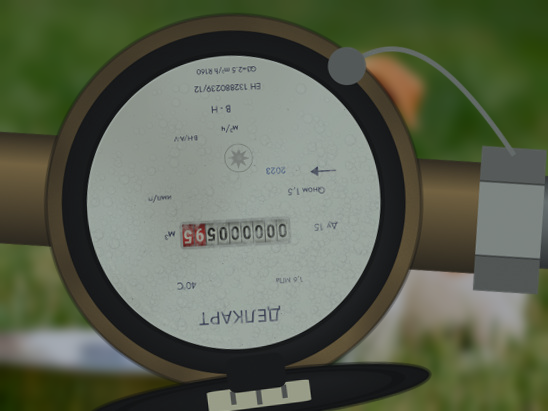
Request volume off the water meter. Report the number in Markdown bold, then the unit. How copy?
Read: **5.95** m³
